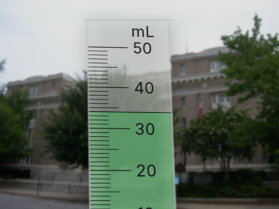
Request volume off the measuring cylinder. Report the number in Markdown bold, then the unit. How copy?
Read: **34** mL
